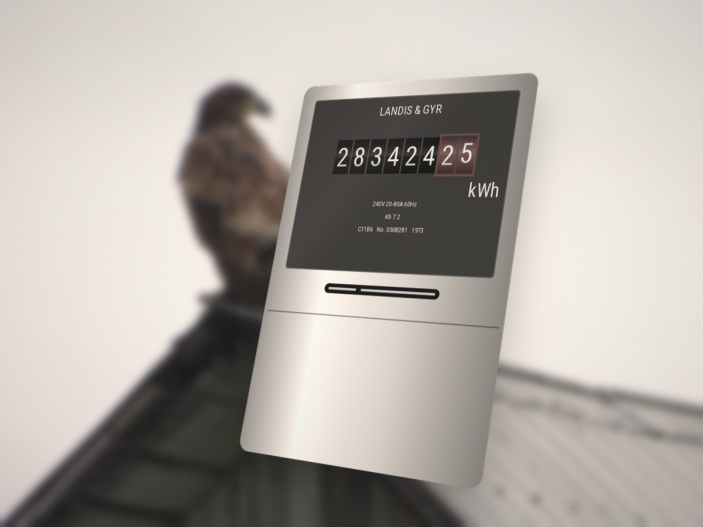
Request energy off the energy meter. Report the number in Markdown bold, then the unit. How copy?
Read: **283424.25** kWh
